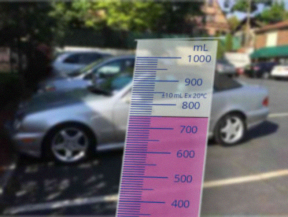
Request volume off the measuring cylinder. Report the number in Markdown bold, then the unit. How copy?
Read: **750** mL
